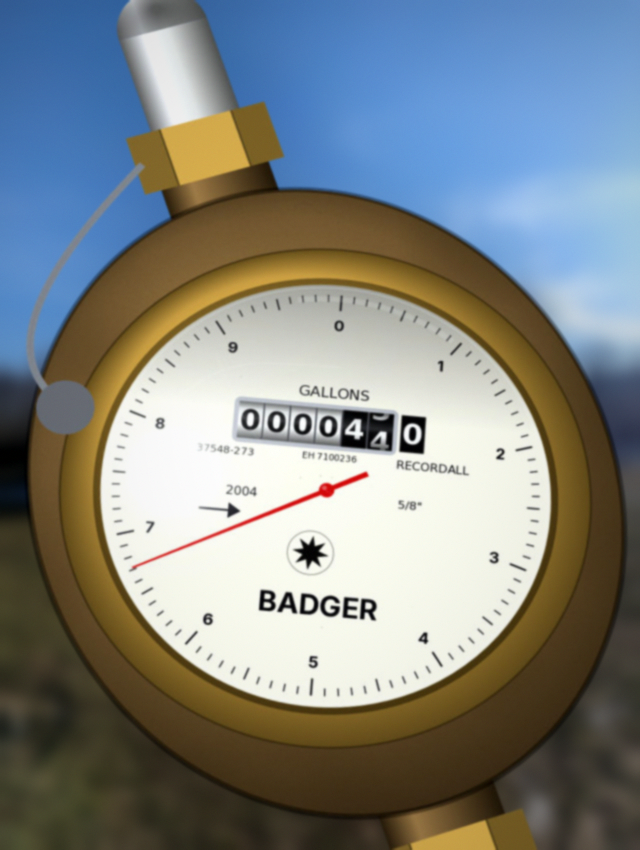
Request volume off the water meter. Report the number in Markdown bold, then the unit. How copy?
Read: **436.7** gal
